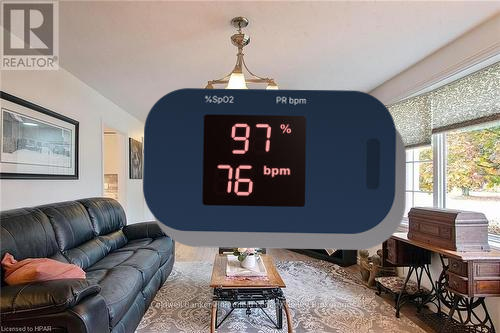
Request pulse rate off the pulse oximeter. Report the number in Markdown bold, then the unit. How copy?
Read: **76** bpm
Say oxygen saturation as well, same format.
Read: **97** %
